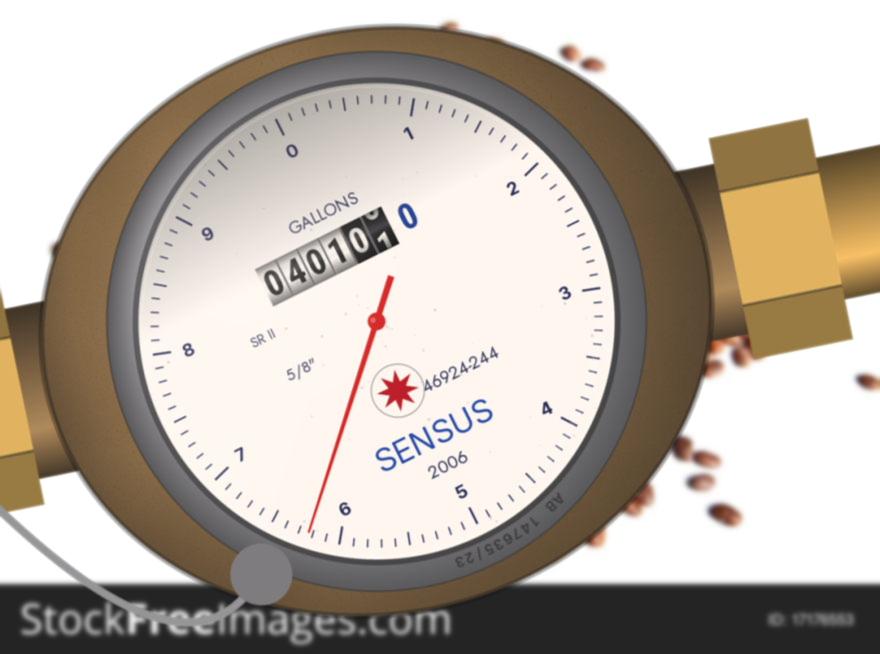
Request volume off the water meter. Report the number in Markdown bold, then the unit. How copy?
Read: **401006.2** gal
